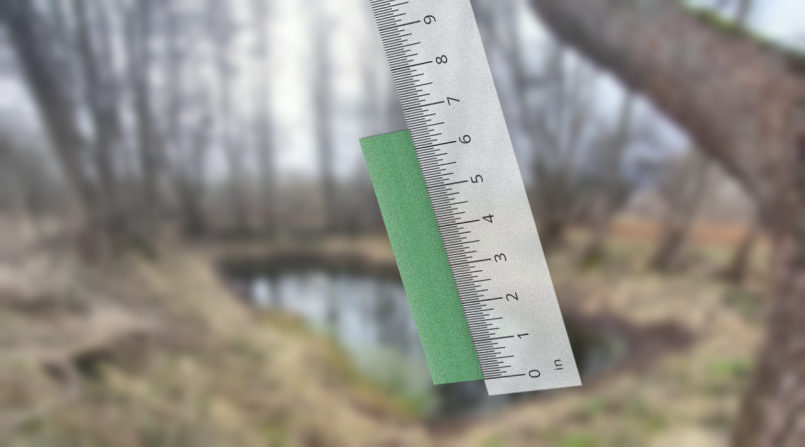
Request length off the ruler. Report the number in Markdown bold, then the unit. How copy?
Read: **6.5** in
